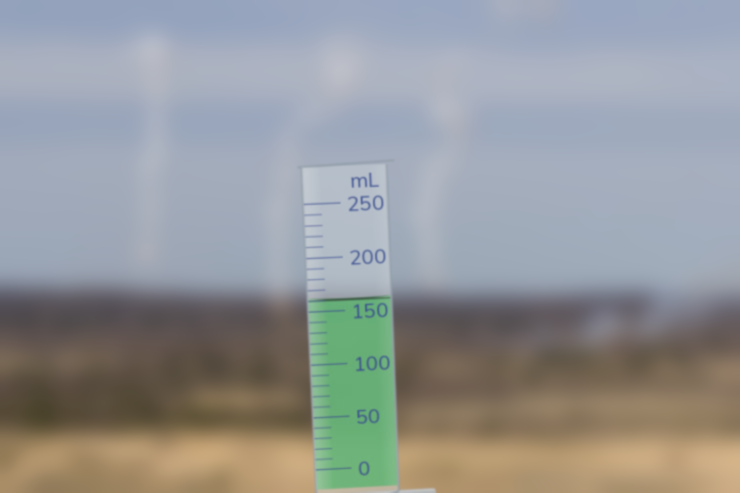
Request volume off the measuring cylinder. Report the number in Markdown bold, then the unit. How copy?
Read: **160** mL
